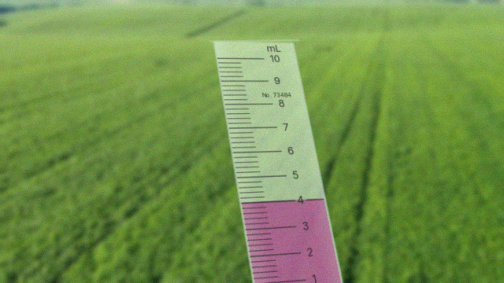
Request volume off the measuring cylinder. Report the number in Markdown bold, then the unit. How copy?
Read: **4** mL
